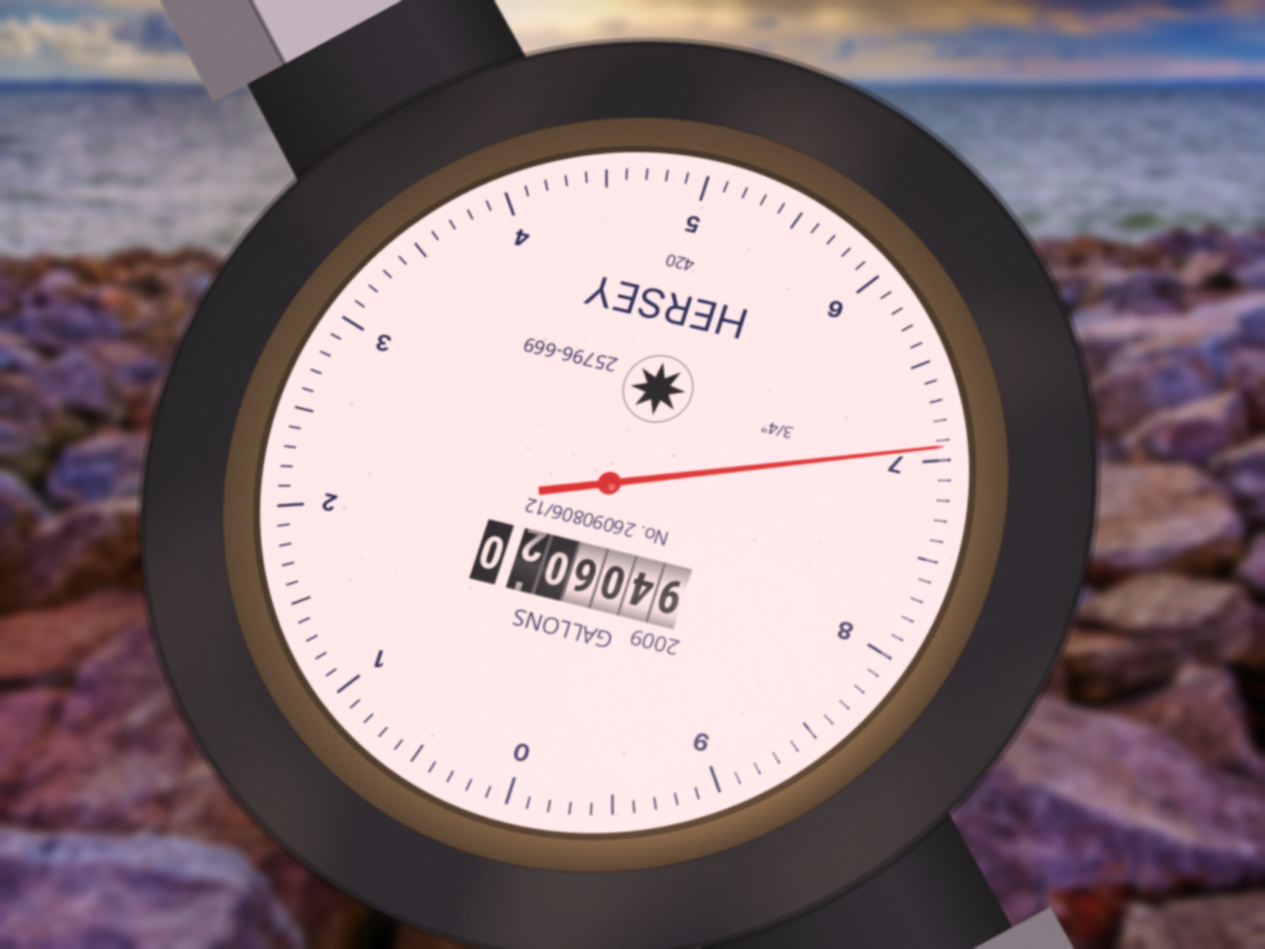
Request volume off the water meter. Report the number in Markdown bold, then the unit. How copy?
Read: **9406016.9** gal
